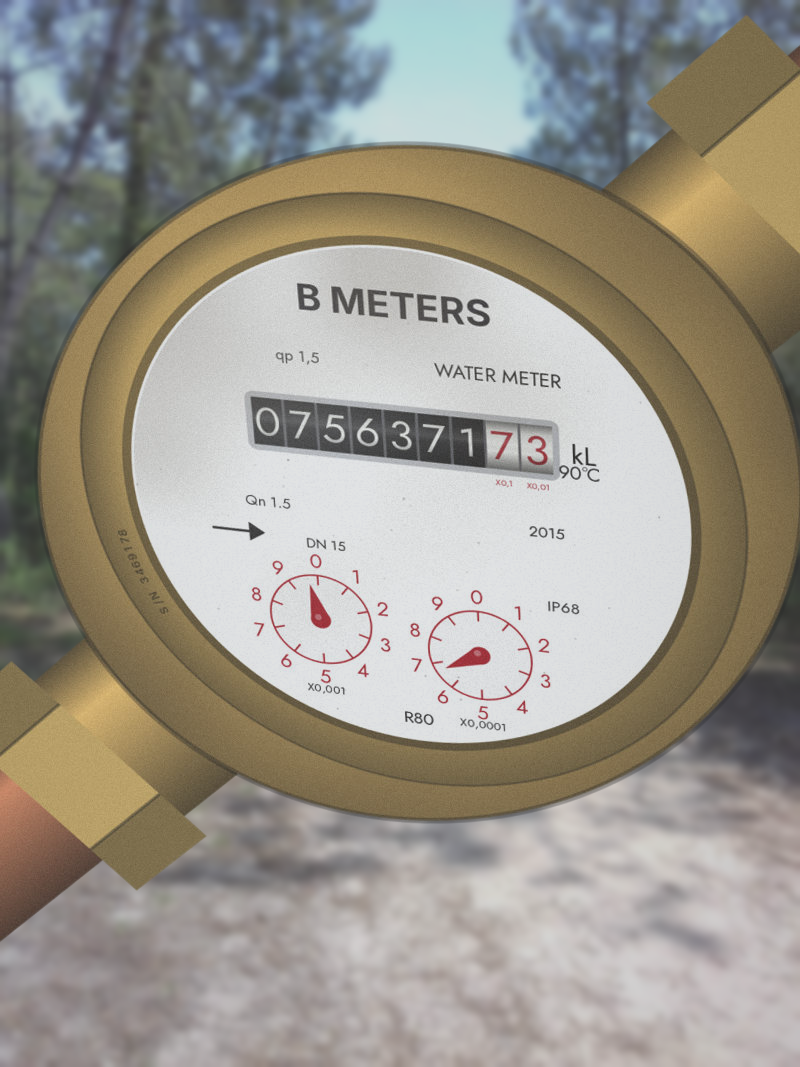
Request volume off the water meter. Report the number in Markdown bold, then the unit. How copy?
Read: **756371.7296** kL
